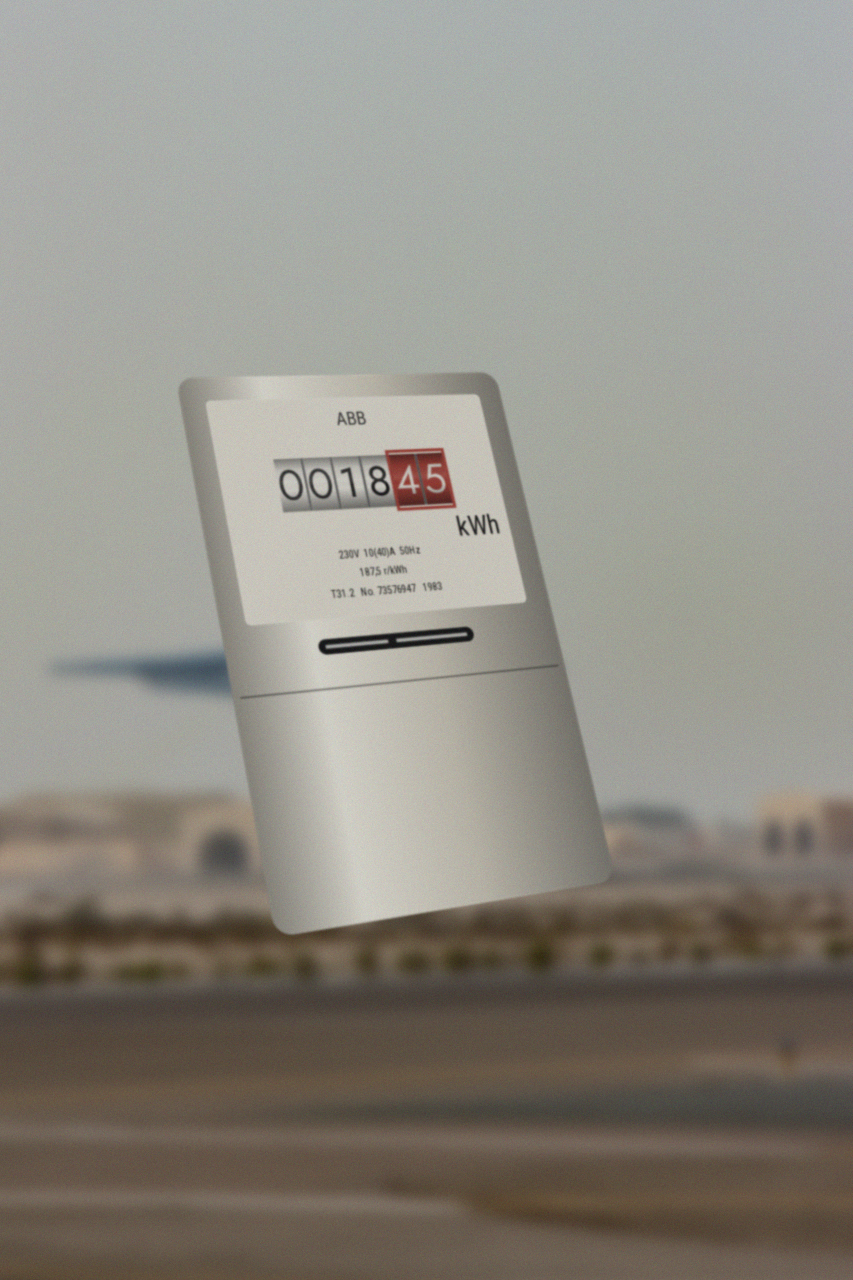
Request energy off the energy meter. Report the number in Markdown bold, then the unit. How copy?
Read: **18.45** kWh
